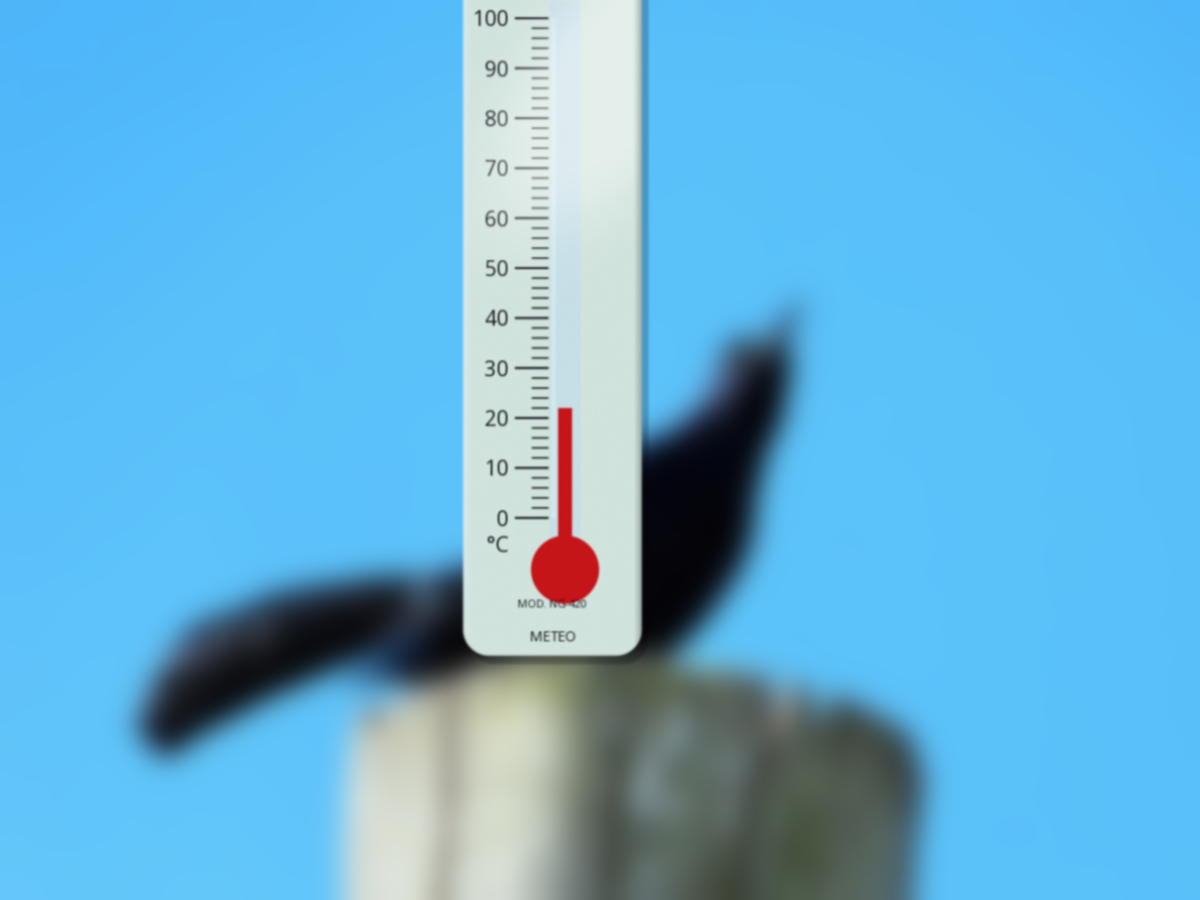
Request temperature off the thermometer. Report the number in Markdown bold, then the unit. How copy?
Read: **22** °C
